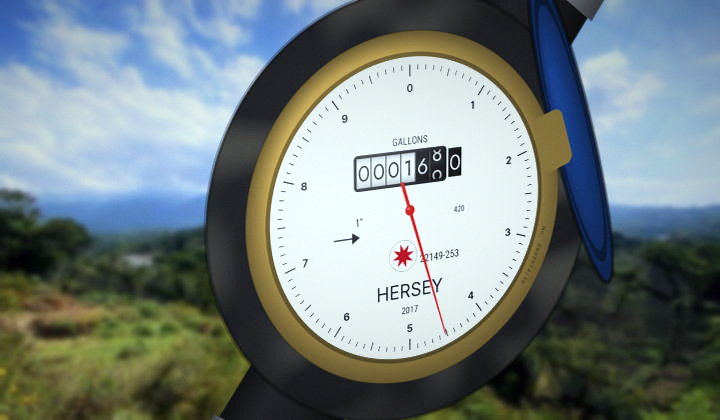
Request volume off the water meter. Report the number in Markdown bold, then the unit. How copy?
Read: **1684.5** gal
